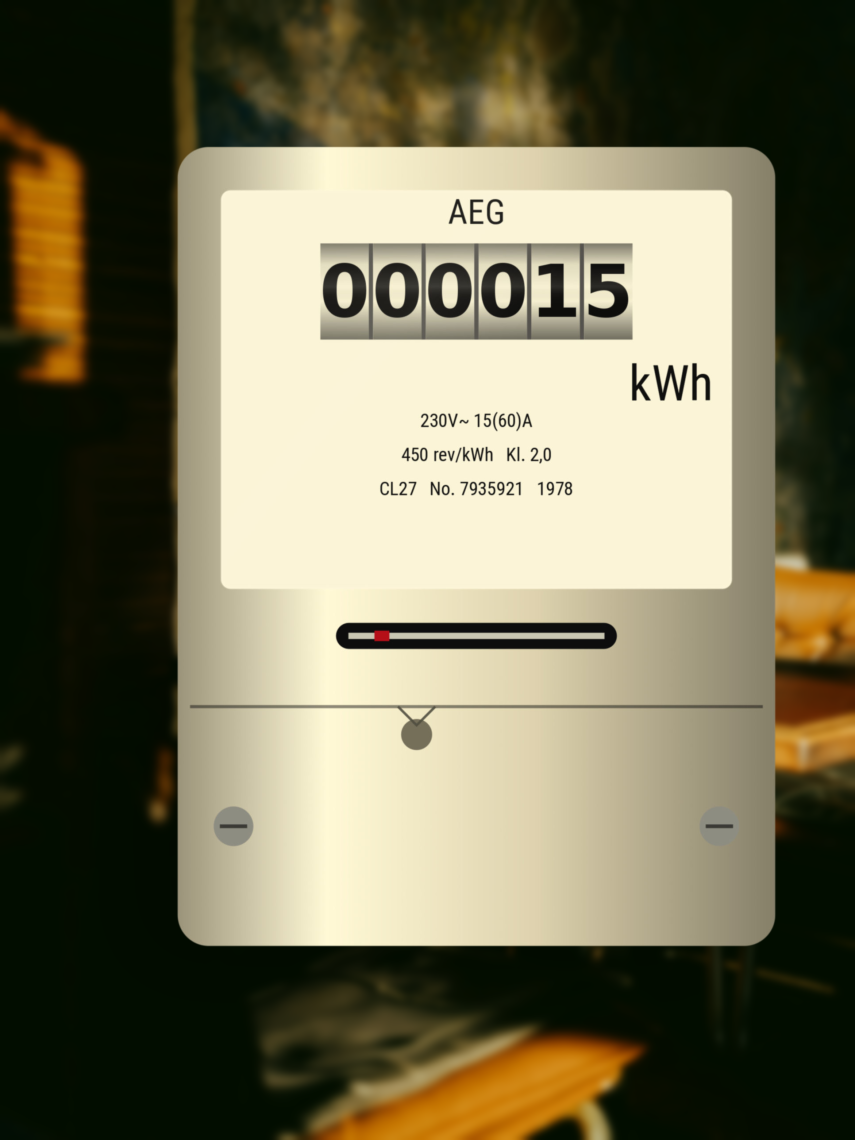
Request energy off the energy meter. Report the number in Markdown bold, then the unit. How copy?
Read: **15** kWh
